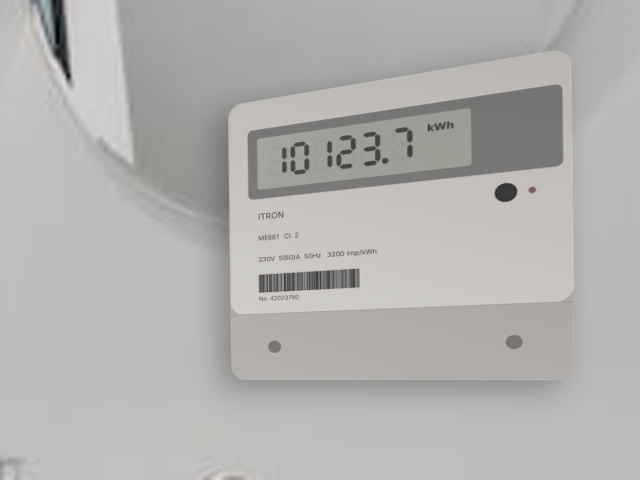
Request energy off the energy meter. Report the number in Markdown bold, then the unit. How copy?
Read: **10123.7** kWh
